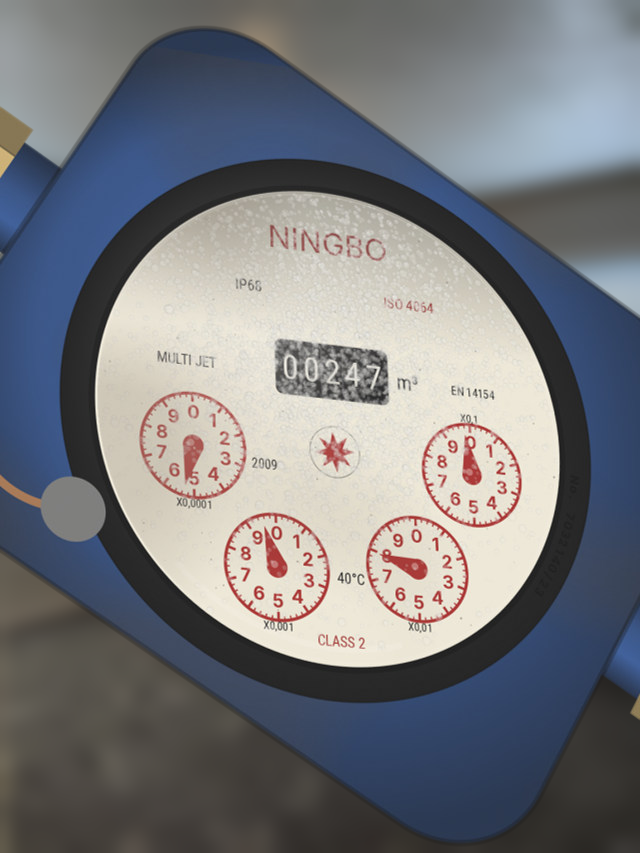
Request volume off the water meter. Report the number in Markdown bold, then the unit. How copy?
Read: **246.9795** m³
